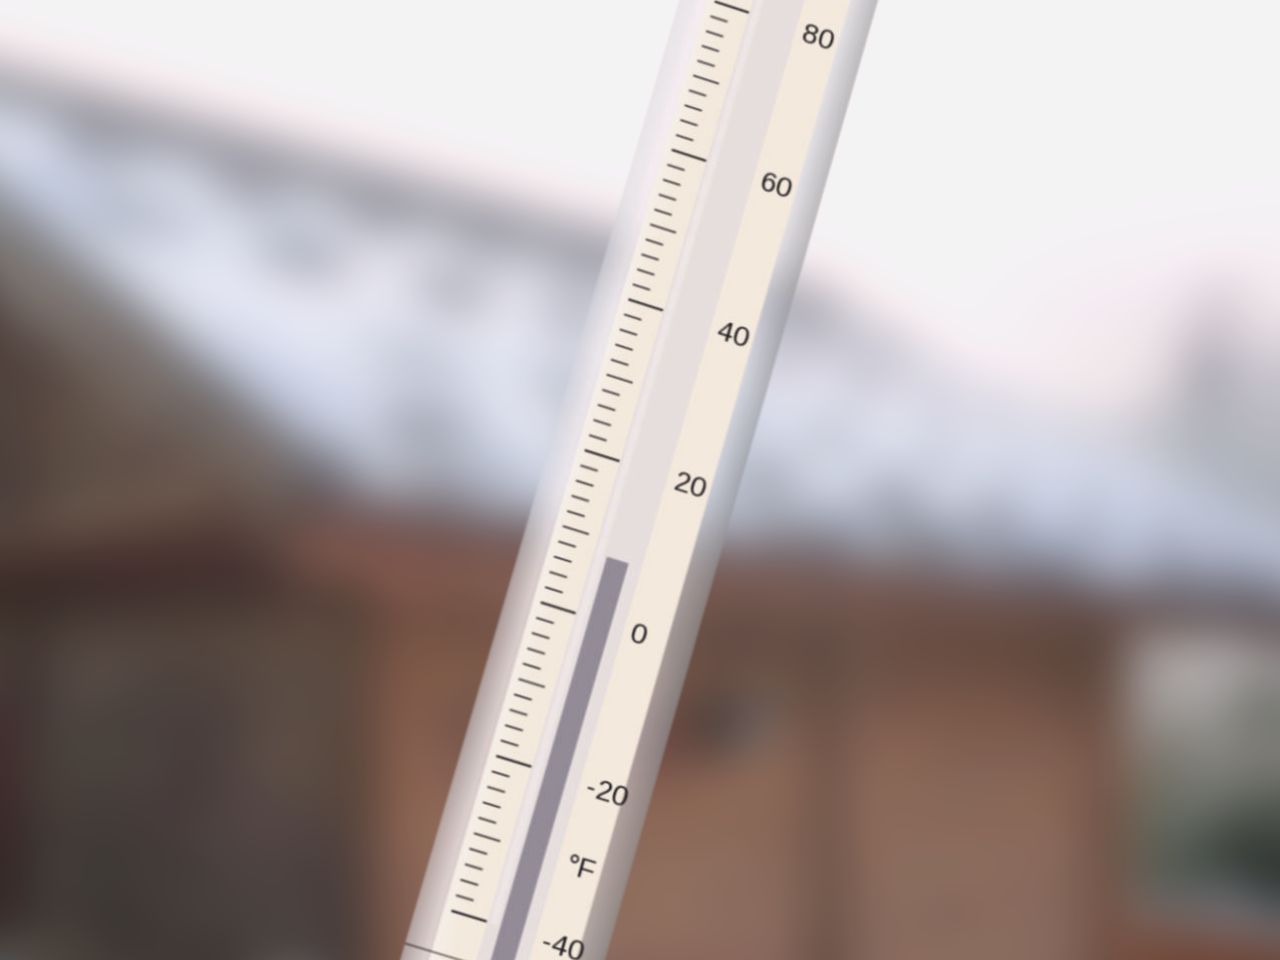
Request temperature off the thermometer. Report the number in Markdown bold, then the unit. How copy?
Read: **8** °F
